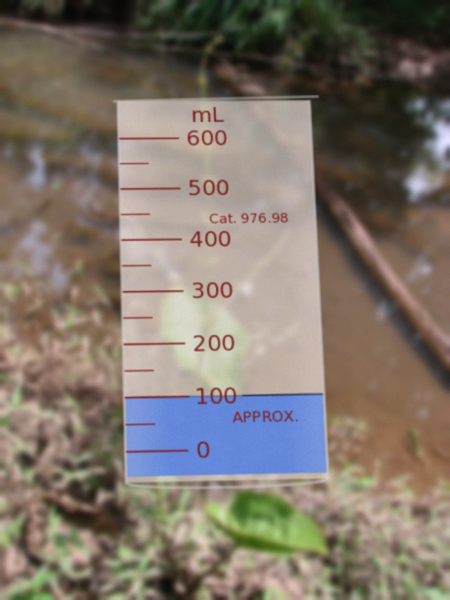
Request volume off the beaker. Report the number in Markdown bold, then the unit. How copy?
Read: **100** mL
